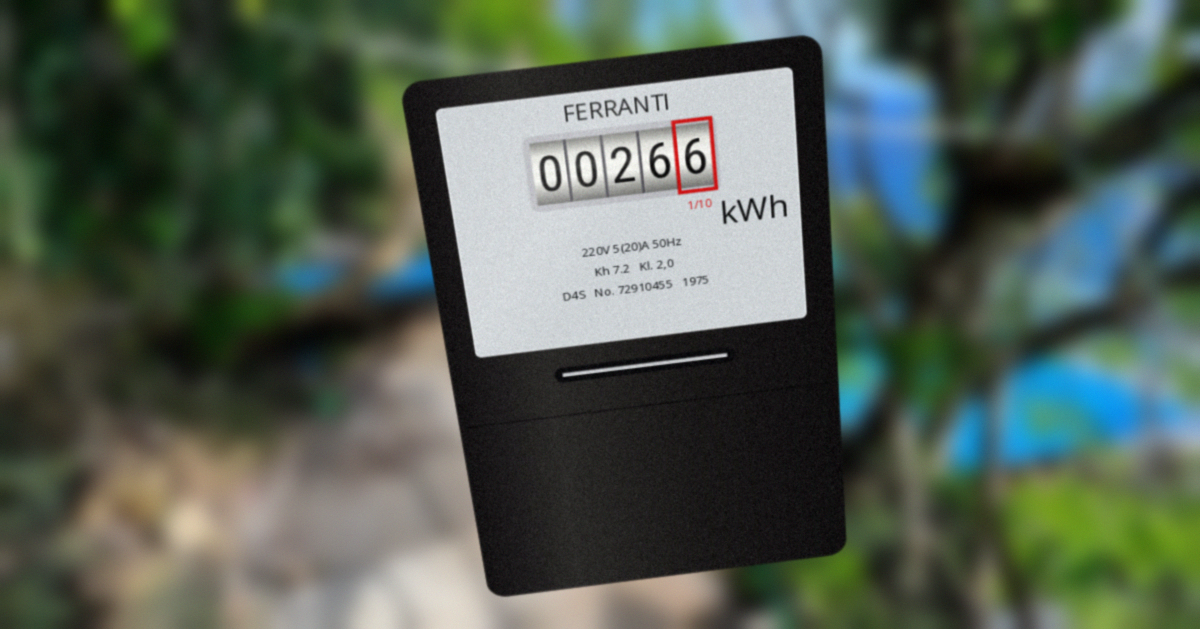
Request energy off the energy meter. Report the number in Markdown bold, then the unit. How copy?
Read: **26.6** kWh
